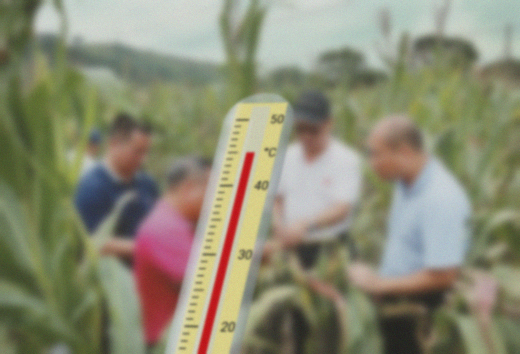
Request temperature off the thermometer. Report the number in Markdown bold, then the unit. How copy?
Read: **45** °C
